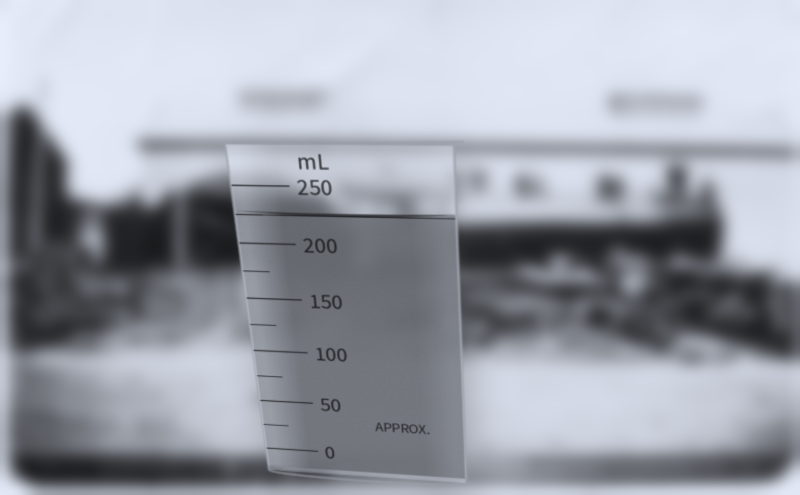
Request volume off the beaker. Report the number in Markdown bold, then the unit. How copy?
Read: **225** mL
